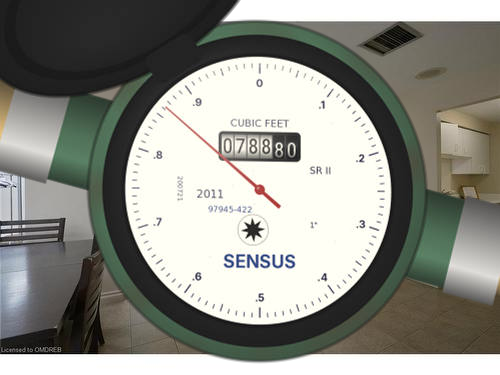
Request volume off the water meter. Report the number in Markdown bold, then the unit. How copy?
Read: **78879.86** ft³
